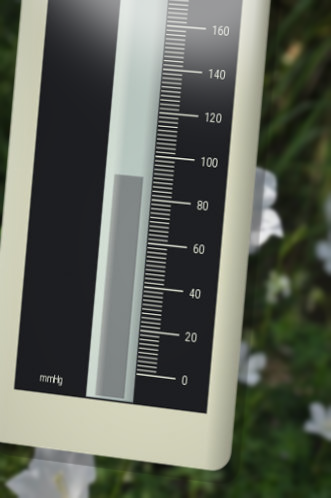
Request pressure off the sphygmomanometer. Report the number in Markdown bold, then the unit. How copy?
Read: **90** mmHg
